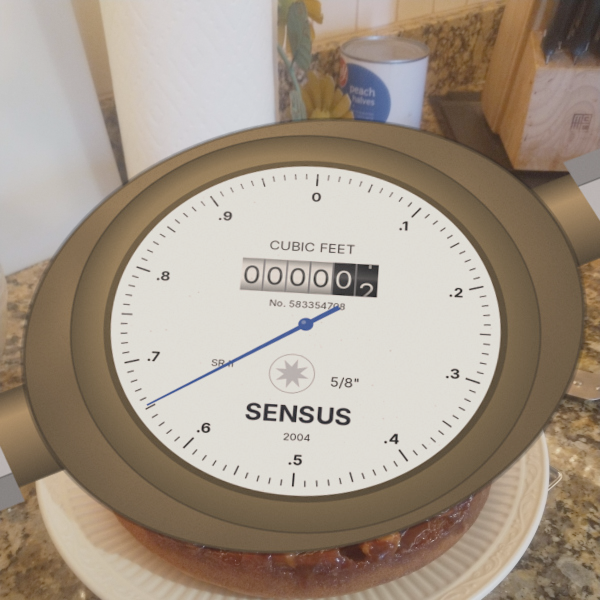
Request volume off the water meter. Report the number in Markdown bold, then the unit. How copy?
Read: **1.65** ft³
